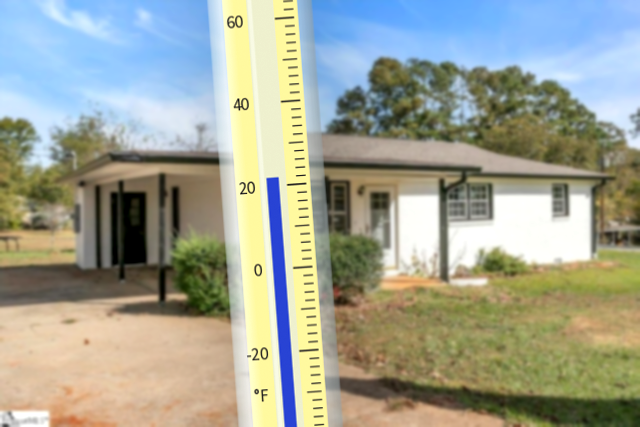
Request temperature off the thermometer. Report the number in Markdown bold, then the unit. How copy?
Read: **22** °F
